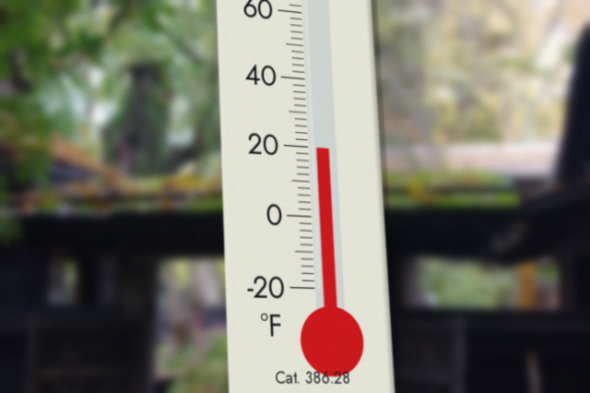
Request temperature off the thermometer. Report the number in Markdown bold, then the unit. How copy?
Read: **20** °F
